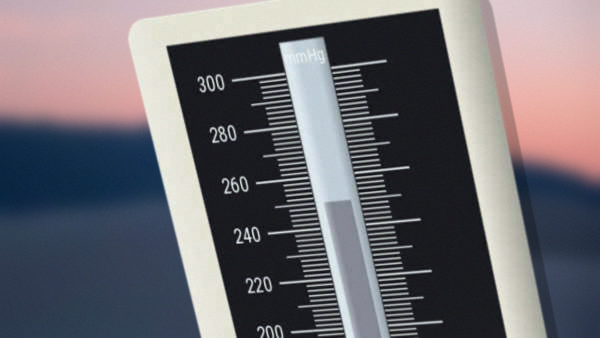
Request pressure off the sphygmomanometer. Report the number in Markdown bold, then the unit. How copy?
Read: **250** mmHg
